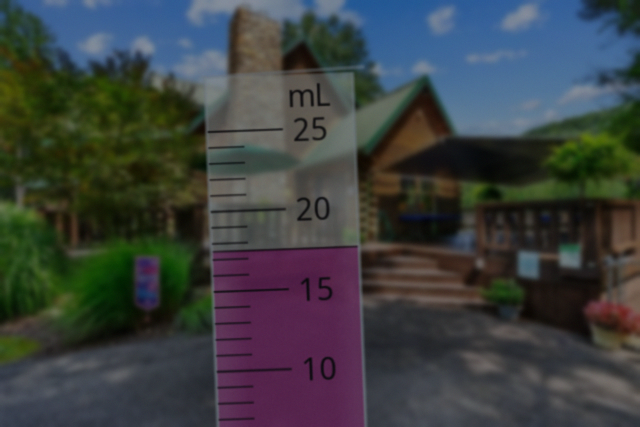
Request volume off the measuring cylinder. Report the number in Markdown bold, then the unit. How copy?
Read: **17.5** mL
